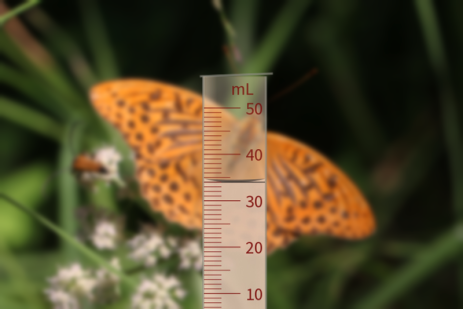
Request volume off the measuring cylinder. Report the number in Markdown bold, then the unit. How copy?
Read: **34** mL
